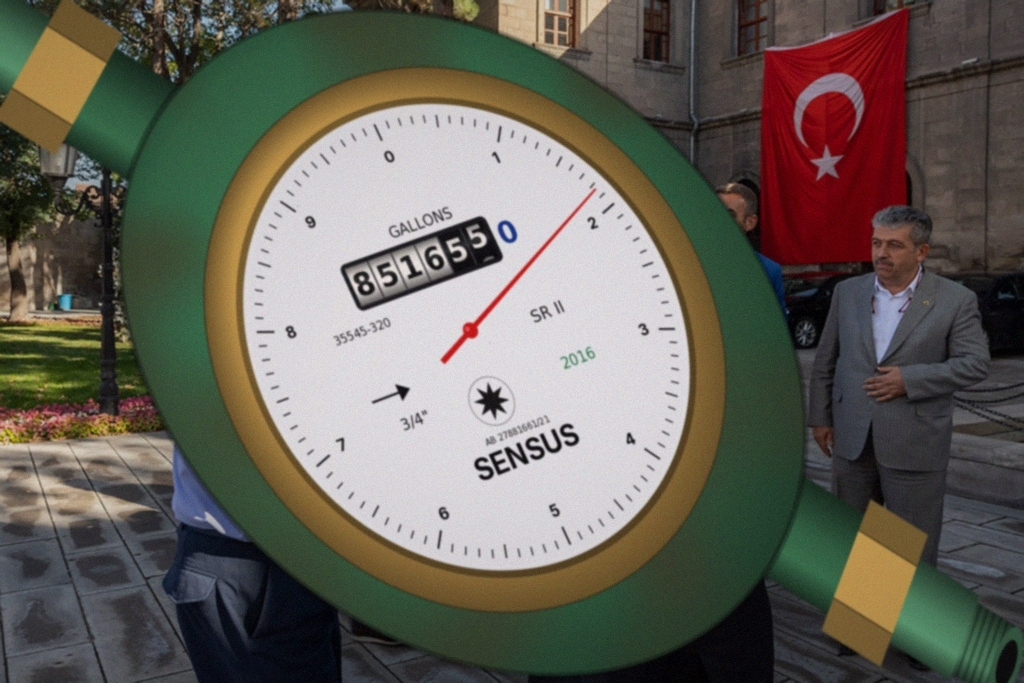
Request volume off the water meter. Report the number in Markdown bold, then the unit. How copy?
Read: **8516551.8** gal
